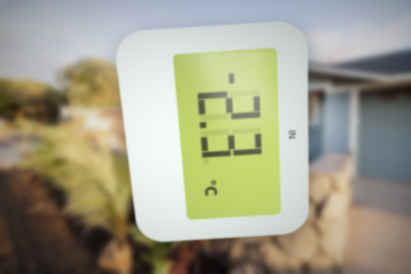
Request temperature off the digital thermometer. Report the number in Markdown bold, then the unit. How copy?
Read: **-2.3** °C
